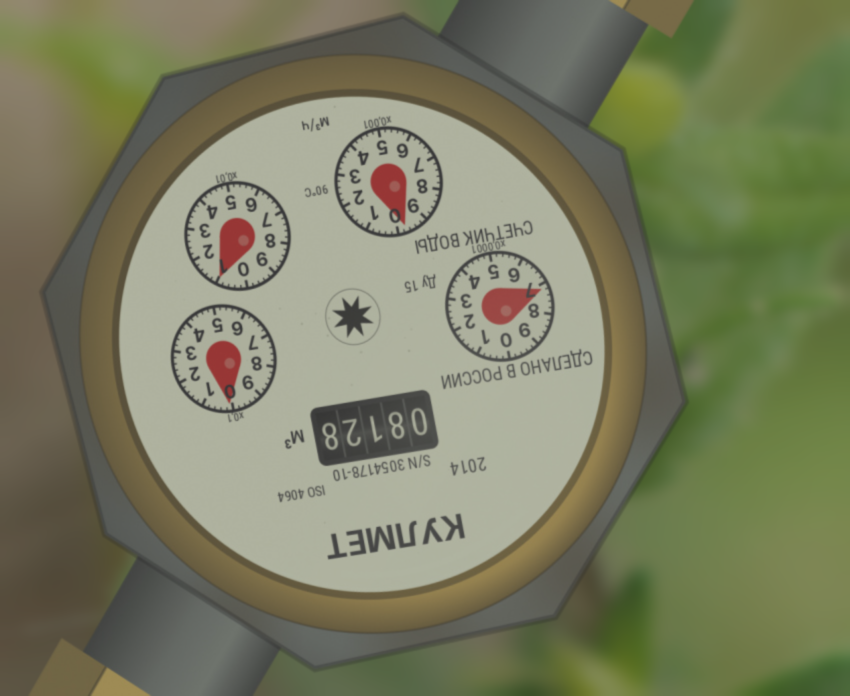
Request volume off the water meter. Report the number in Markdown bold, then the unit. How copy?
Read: **8128.0097** m³
